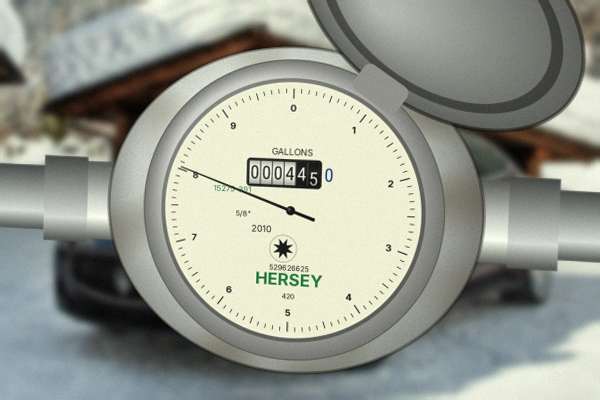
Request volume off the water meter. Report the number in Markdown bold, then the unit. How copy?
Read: **4448.0** gal
